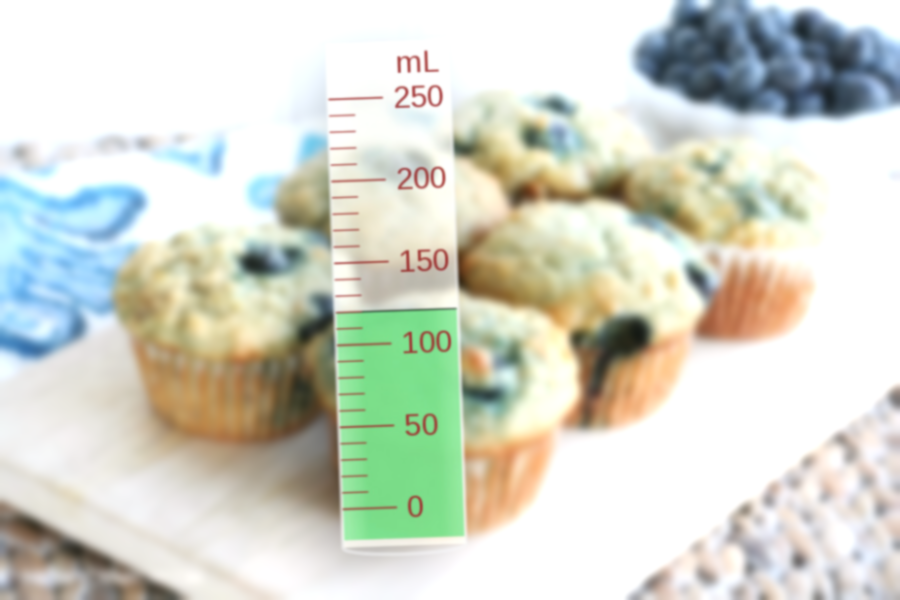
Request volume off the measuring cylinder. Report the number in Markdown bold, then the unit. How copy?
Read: **120** mL
